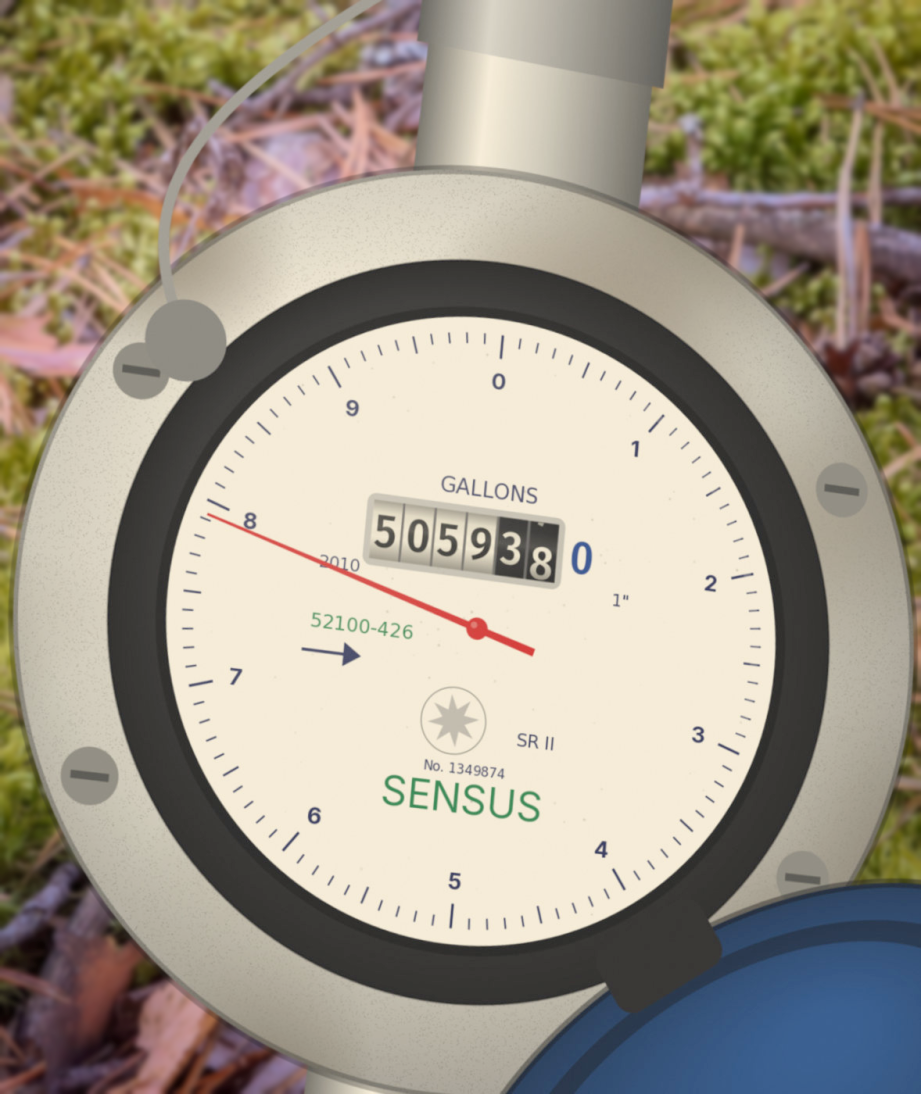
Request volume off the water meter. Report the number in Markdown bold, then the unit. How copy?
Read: **5059377.9** gal
